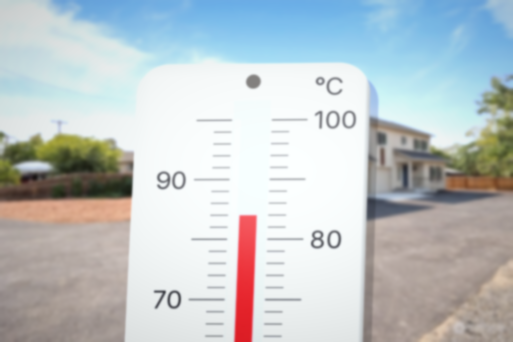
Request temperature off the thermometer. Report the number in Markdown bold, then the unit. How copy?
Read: **84** °C
